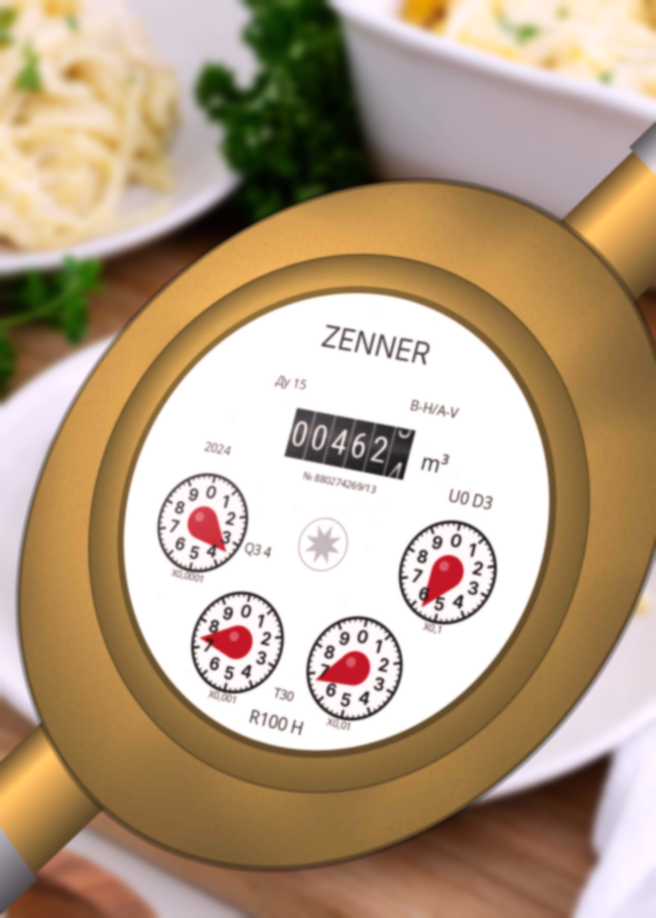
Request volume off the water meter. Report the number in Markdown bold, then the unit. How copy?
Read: **4623.5673** m³
